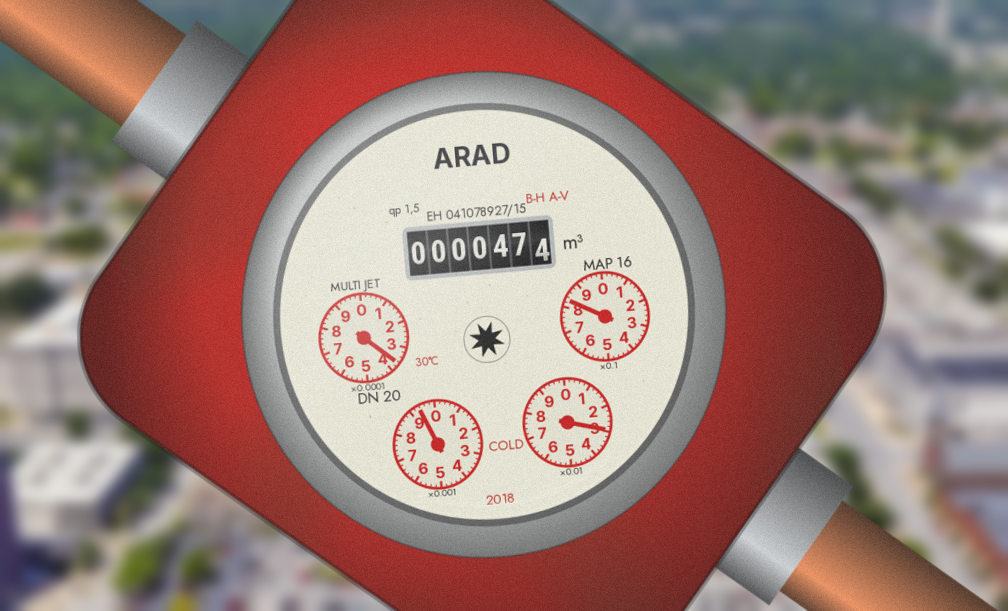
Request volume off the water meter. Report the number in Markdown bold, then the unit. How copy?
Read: **473.8293** m³
